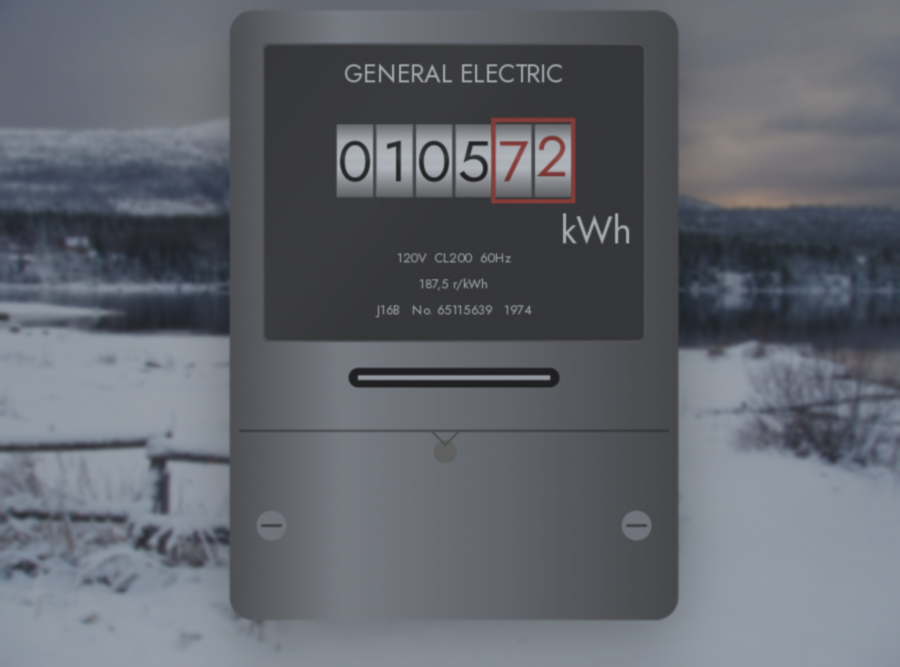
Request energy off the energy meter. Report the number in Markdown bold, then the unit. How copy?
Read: **105.72** kWh
